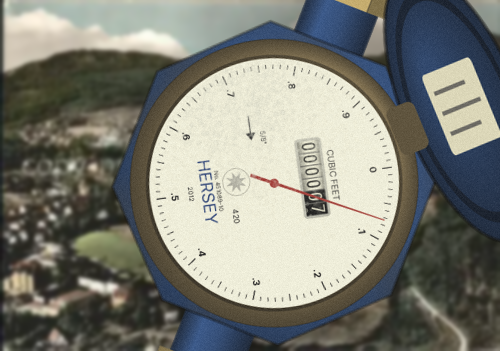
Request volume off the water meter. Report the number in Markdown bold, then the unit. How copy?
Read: **7.07** ft³
